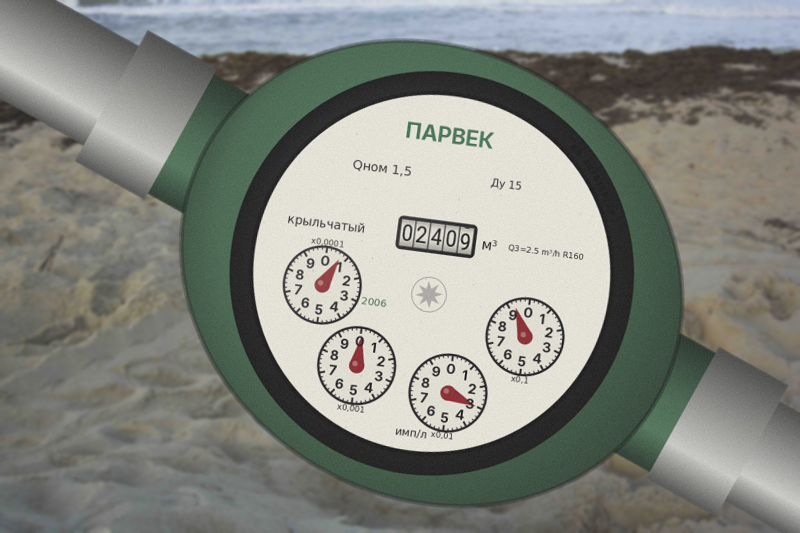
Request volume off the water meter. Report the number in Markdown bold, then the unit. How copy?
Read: **2408.9300** m³
